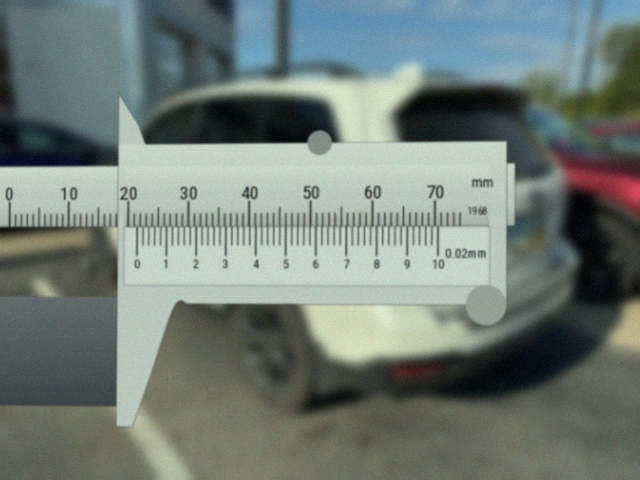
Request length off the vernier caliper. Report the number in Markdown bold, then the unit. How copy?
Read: **21.5** mm
